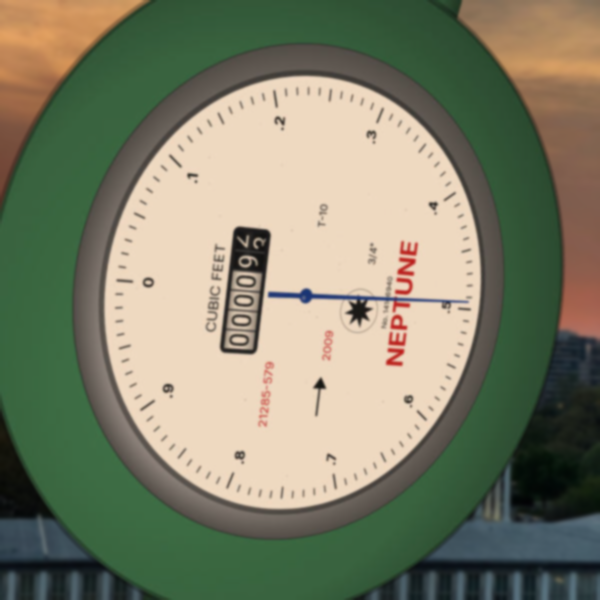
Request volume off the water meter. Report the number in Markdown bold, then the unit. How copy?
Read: **92.49** ft³
